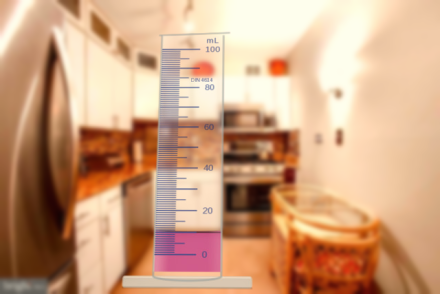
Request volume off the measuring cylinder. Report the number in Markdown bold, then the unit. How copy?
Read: **10** mL
